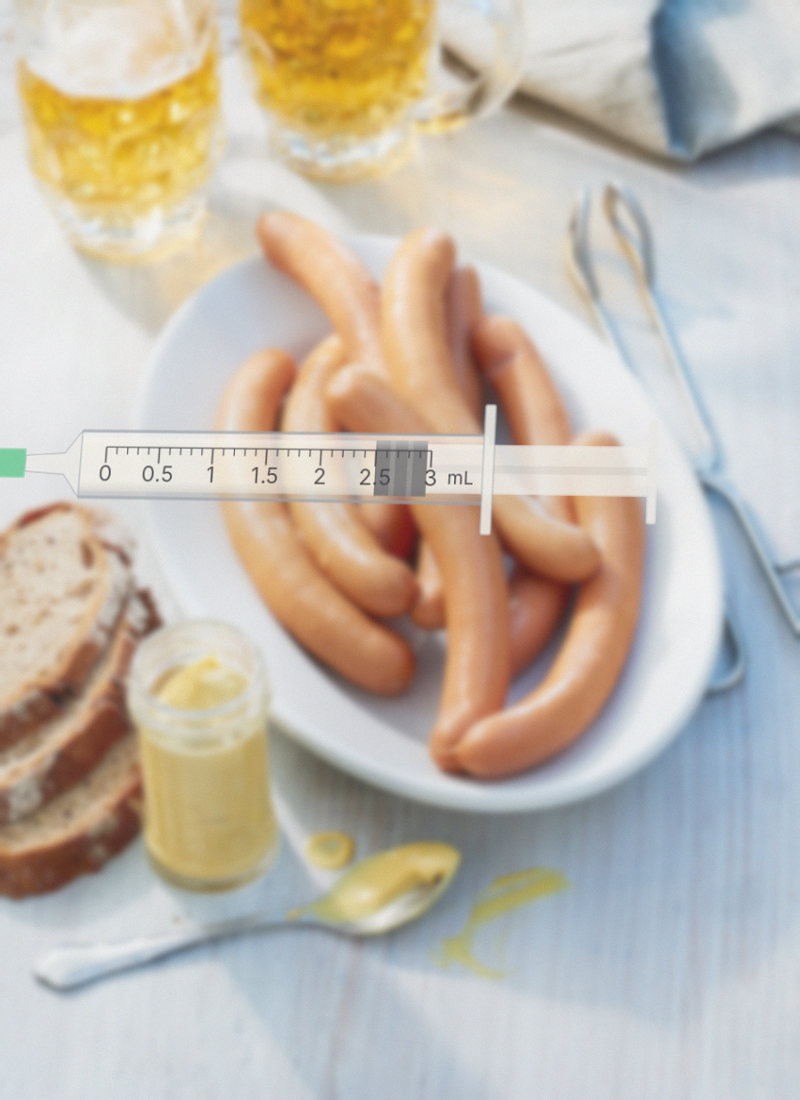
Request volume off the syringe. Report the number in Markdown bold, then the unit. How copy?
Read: **2.5** mL
